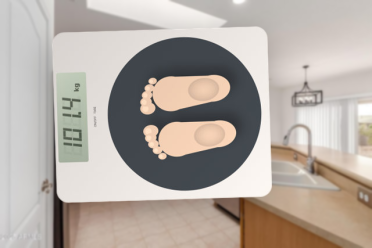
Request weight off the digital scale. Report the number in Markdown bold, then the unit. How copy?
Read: **101.4** kg
